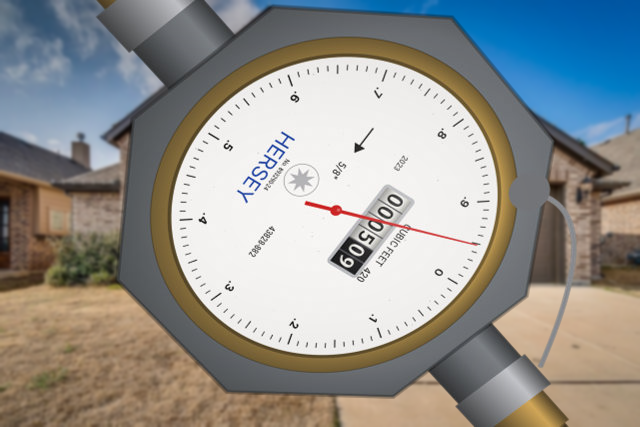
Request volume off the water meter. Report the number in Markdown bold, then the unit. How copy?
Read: **508.95** ft³
